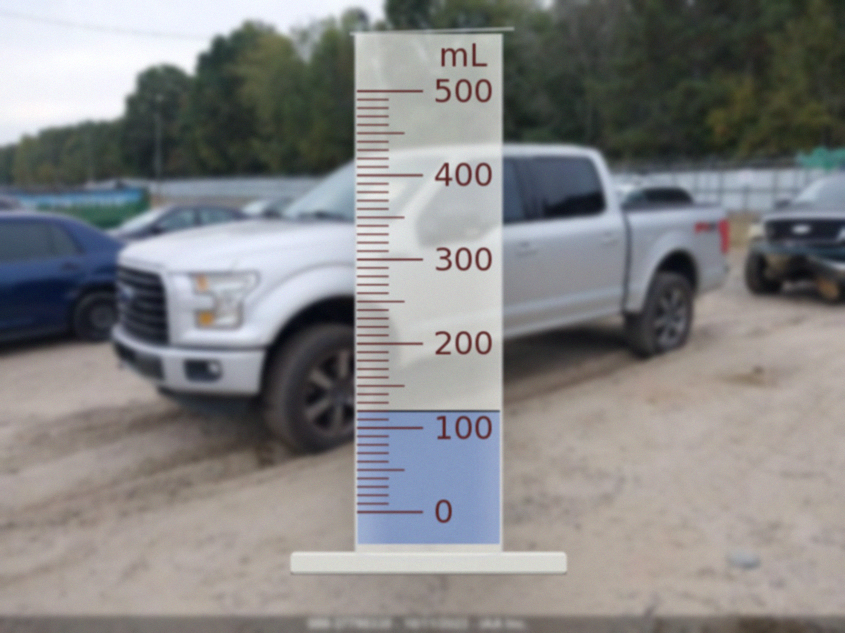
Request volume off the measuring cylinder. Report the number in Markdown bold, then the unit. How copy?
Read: **120** mL
